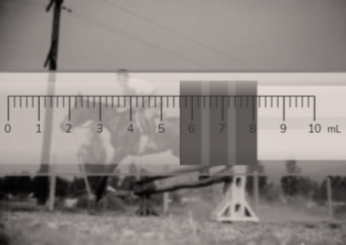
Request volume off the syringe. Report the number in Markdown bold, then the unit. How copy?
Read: **5.6** mL
